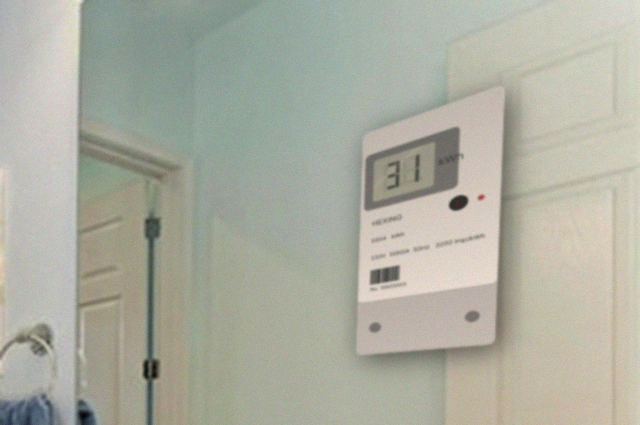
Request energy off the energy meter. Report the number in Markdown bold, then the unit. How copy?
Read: **31** kWh
